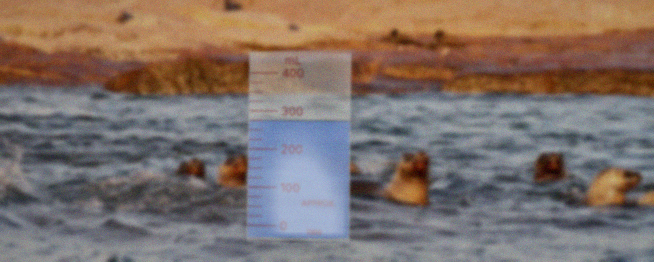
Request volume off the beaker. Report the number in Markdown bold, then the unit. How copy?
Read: **275** mL
